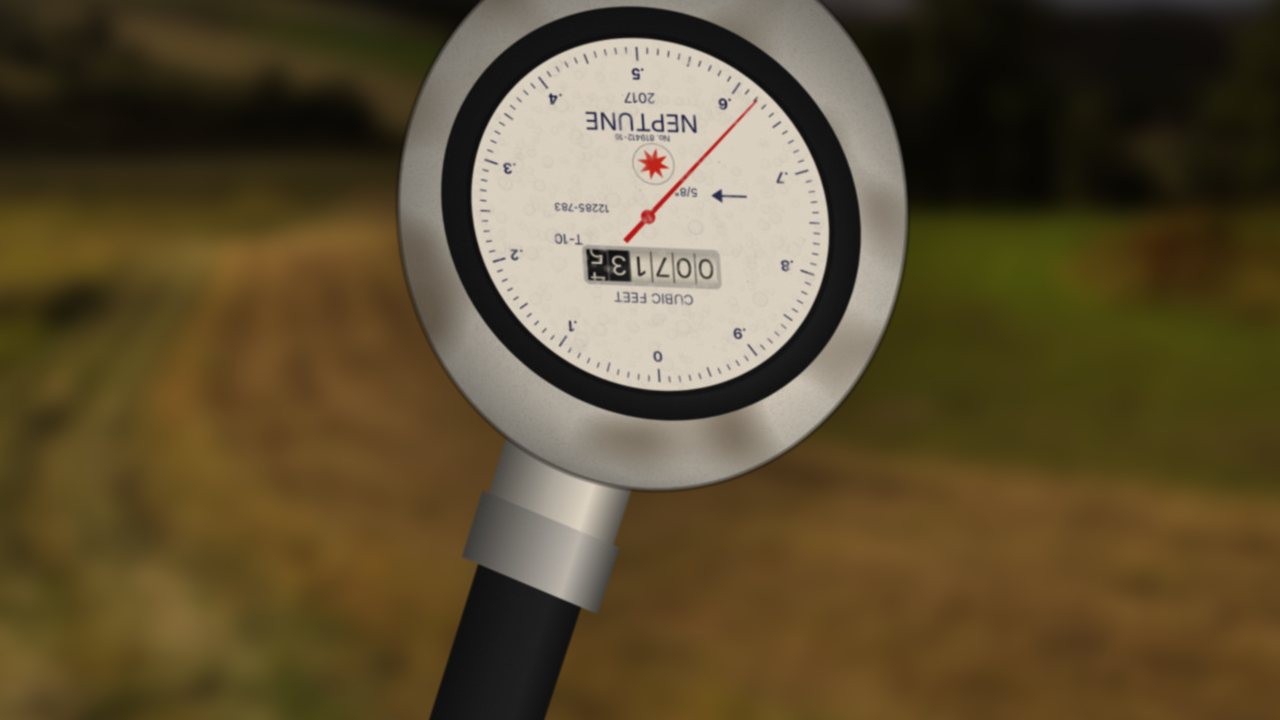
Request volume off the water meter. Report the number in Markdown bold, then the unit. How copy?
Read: **7134.62** ft³
